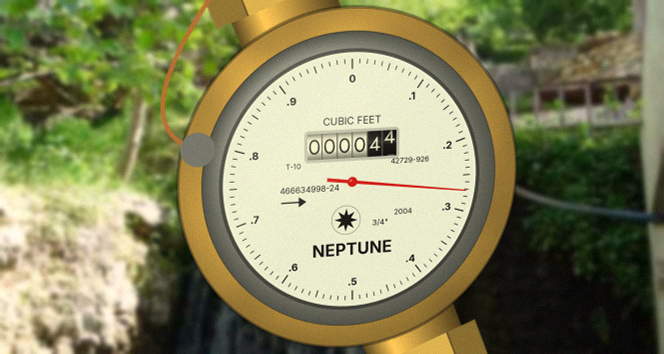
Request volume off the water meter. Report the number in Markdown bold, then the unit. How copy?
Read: **44.27** ft³
